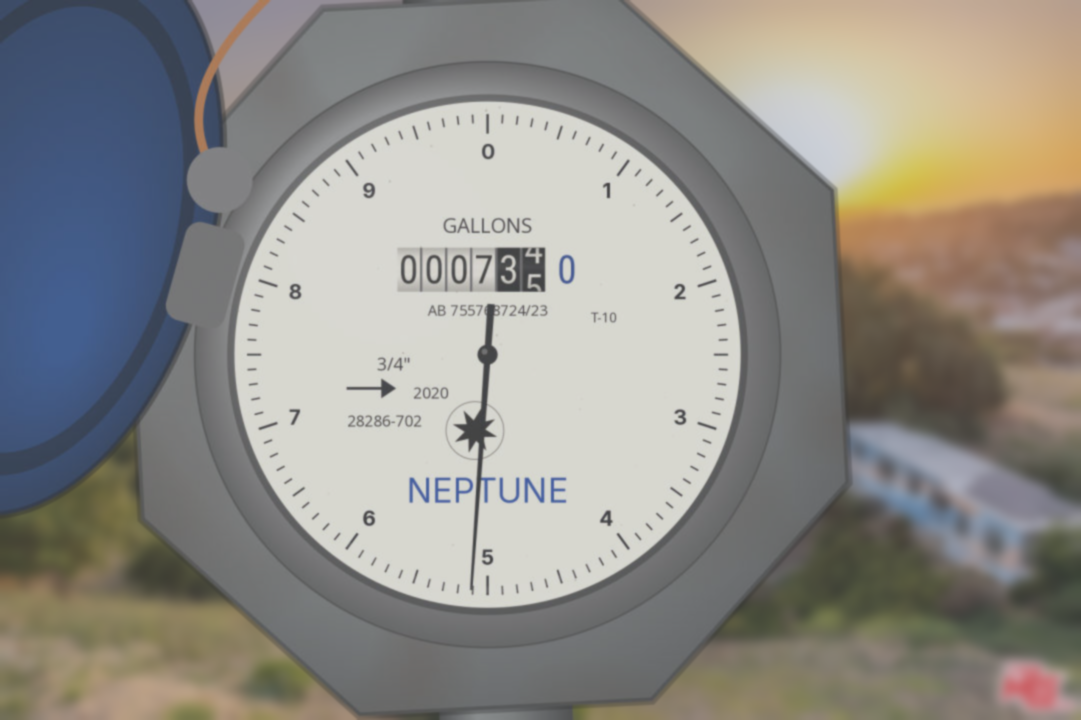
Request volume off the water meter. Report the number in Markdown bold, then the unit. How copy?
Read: **7345.1** gal
